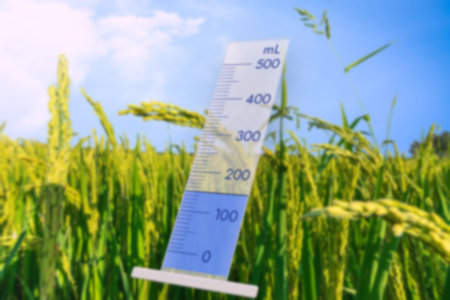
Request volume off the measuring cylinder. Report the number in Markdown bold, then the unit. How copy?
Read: **150** mL
